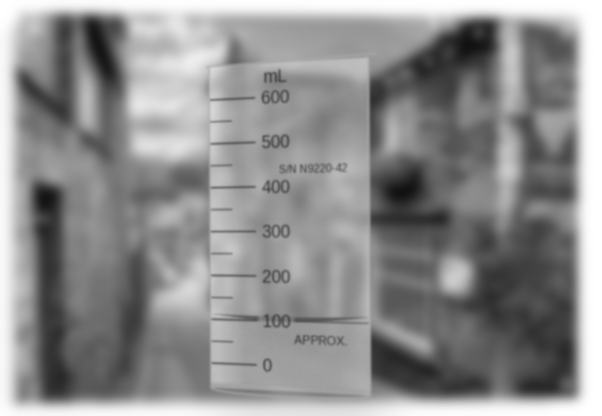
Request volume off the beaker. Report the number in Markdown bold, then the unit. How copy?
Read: **100** mL
